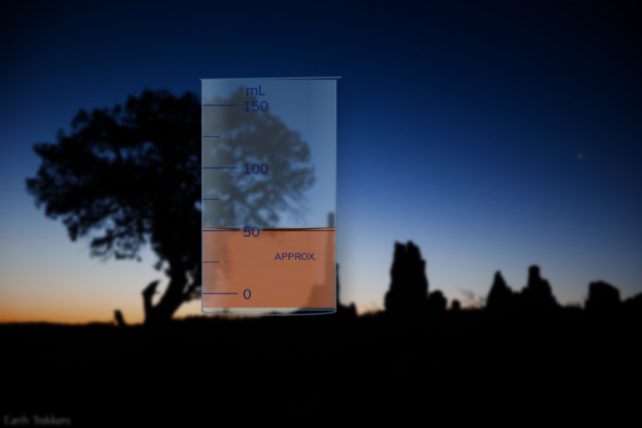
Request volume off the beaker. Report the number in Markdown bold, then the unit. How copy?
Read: **50** mL
